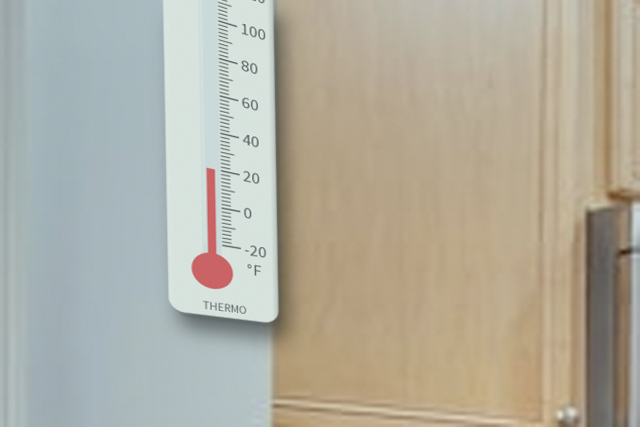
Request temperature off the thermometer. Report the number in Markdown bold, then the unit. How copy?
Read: **20** °F
